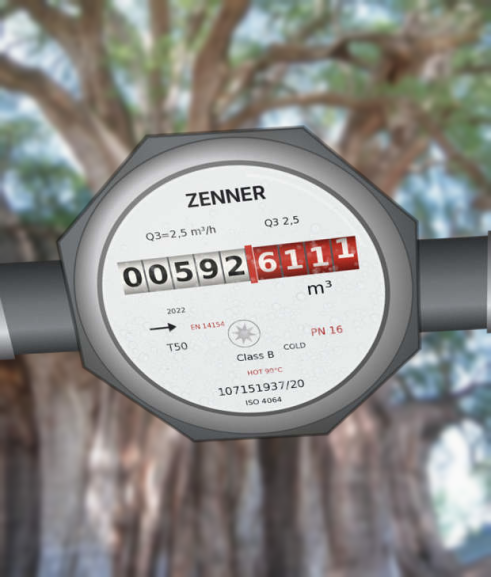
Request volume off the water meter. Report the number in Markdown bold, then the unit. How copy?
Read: **592.6111** m³
